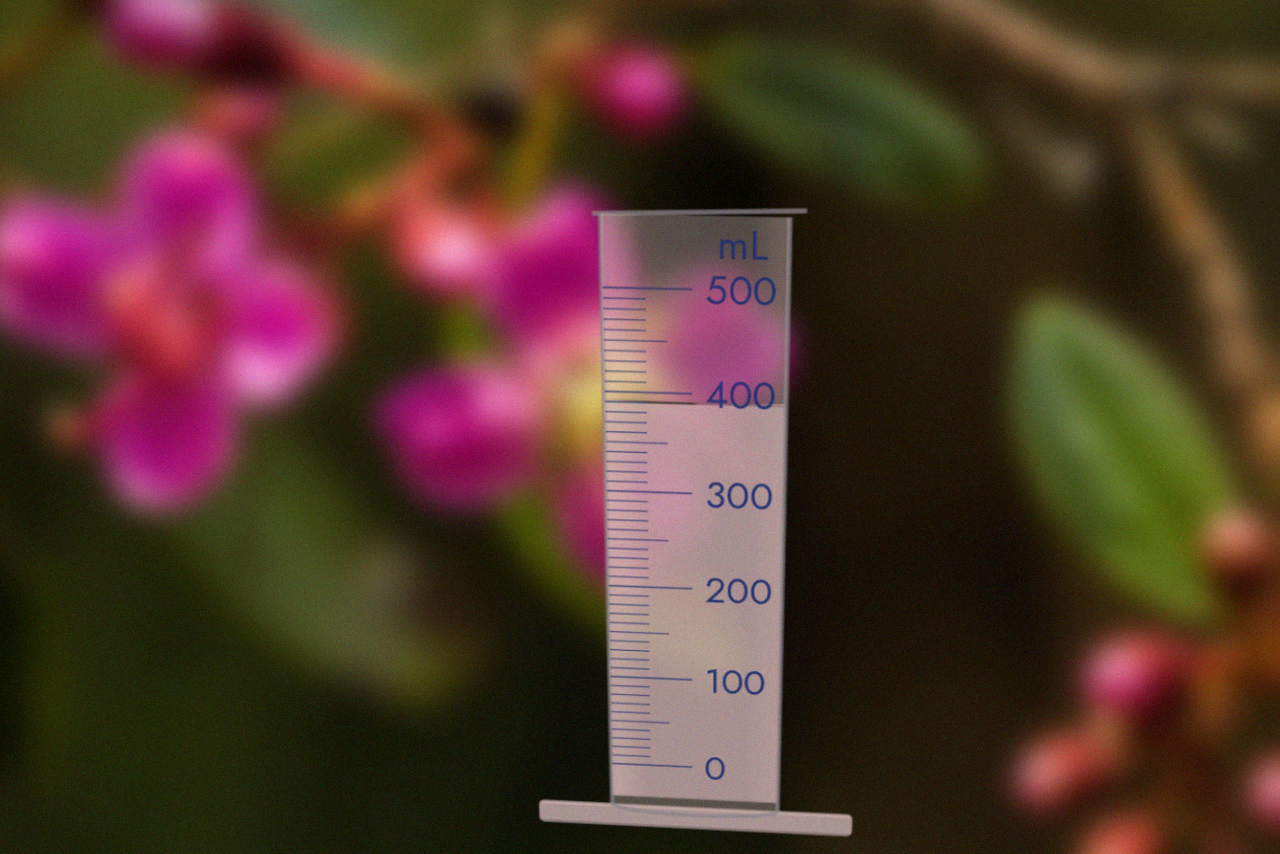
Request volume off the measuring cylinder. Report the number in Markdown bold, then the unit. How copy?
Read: **390** mL
